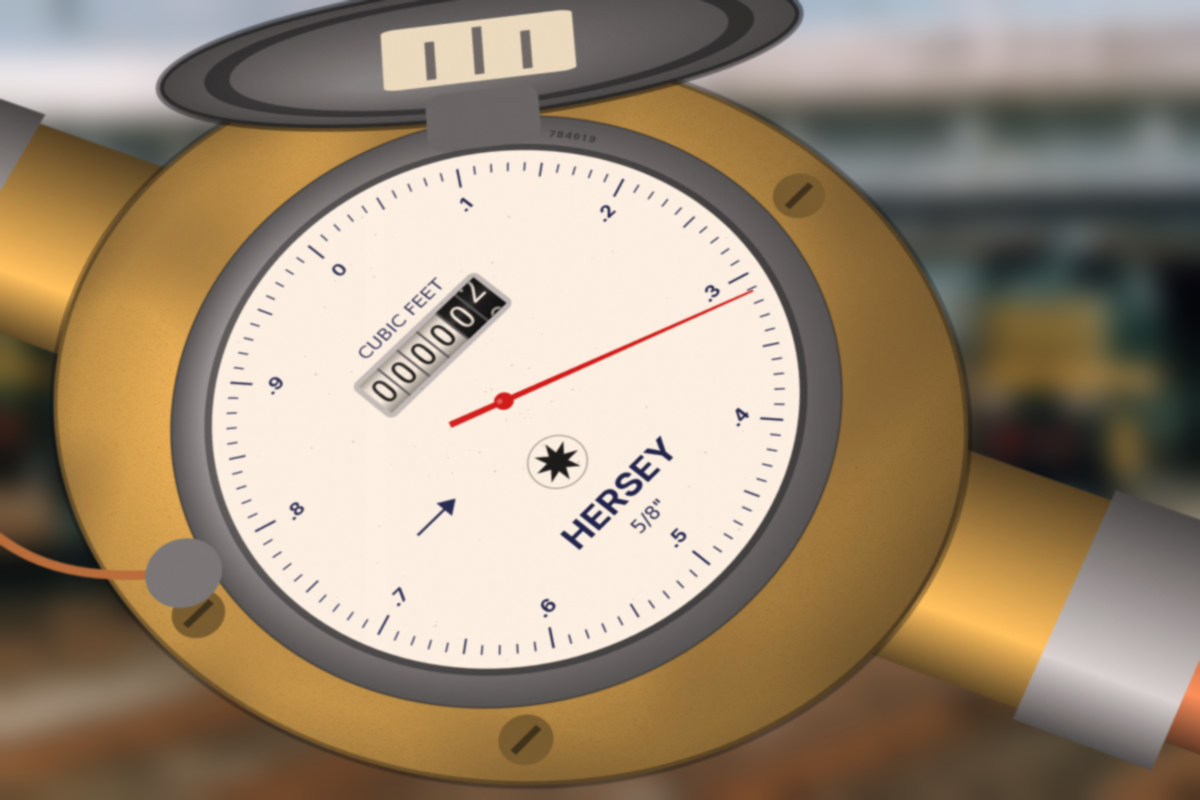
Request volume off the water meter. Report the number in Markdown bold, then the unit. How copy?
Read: **2.31** ft³
